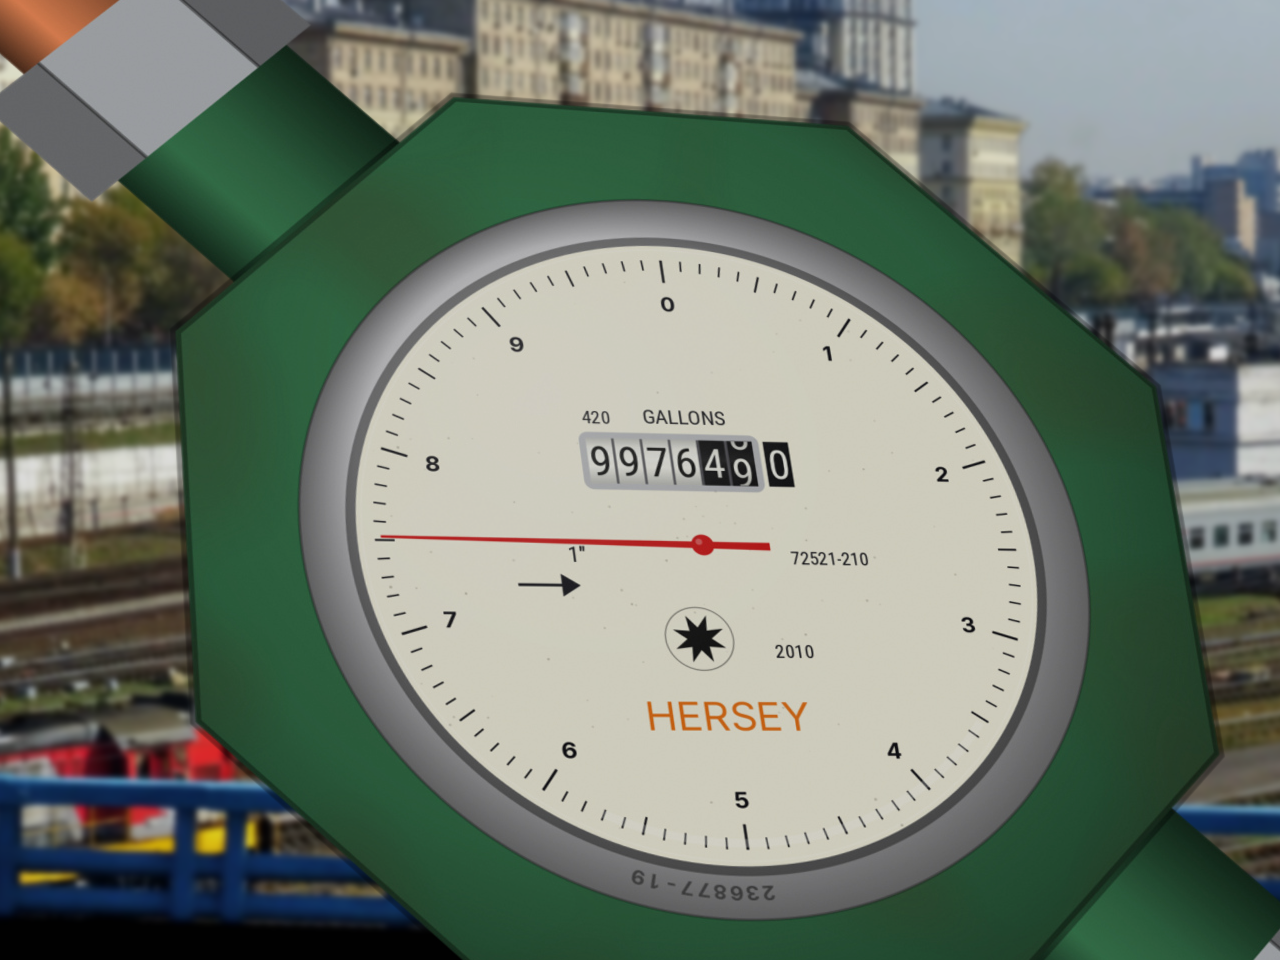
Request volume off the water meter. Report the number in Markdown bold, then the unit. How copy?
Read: **9976487.5** gal
